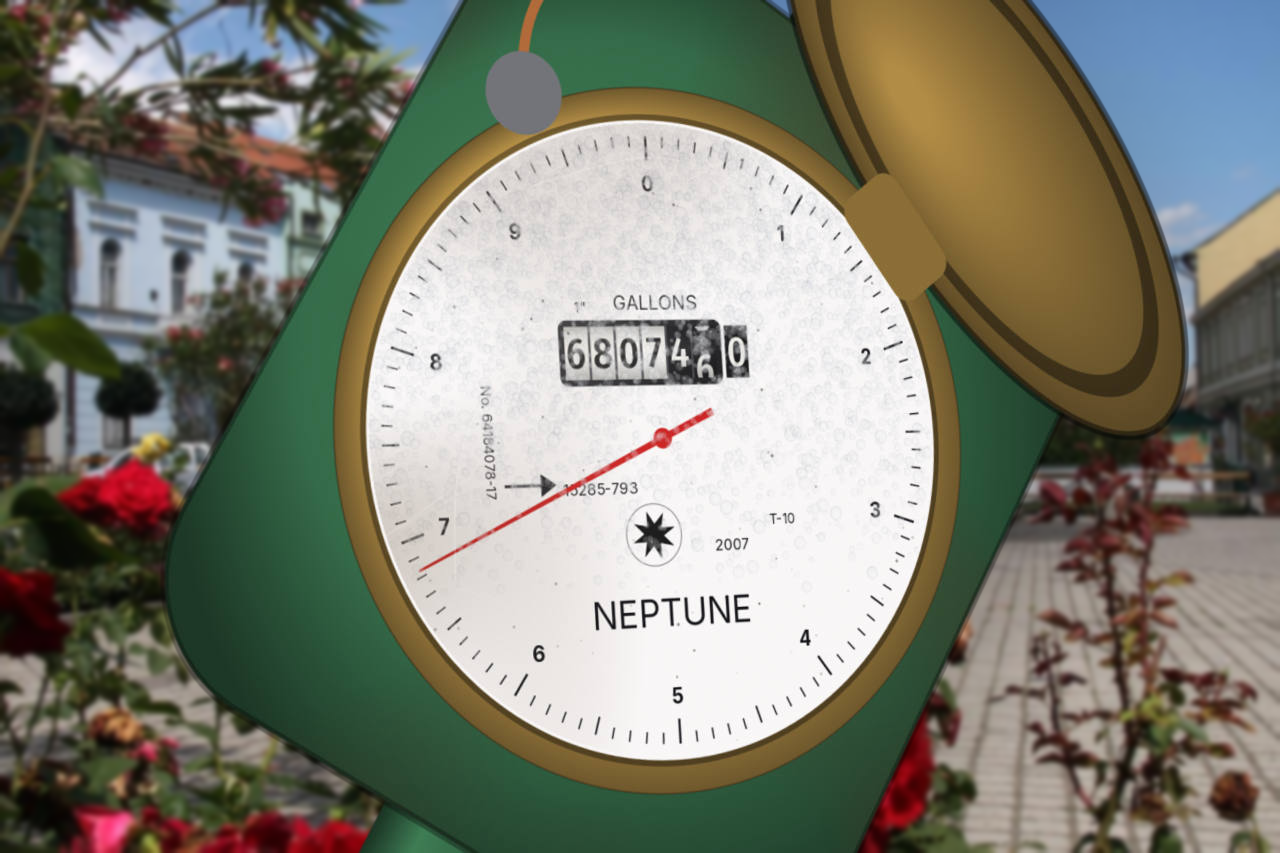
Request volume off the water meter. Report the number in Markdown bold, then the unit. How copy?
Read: **6807456.8** gal
